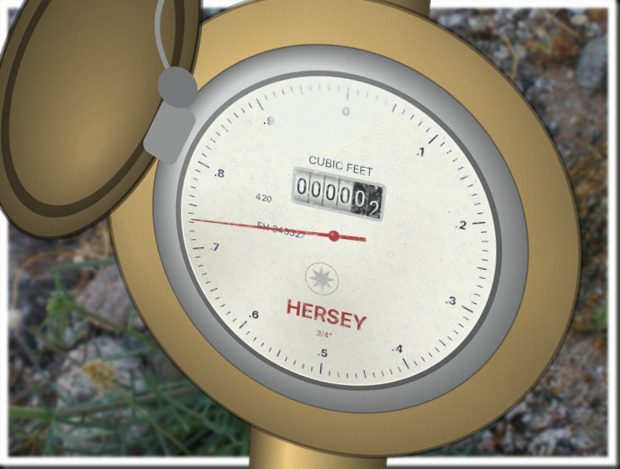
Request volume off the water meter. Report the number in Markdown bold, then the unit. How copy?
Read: **1.73** ft³
